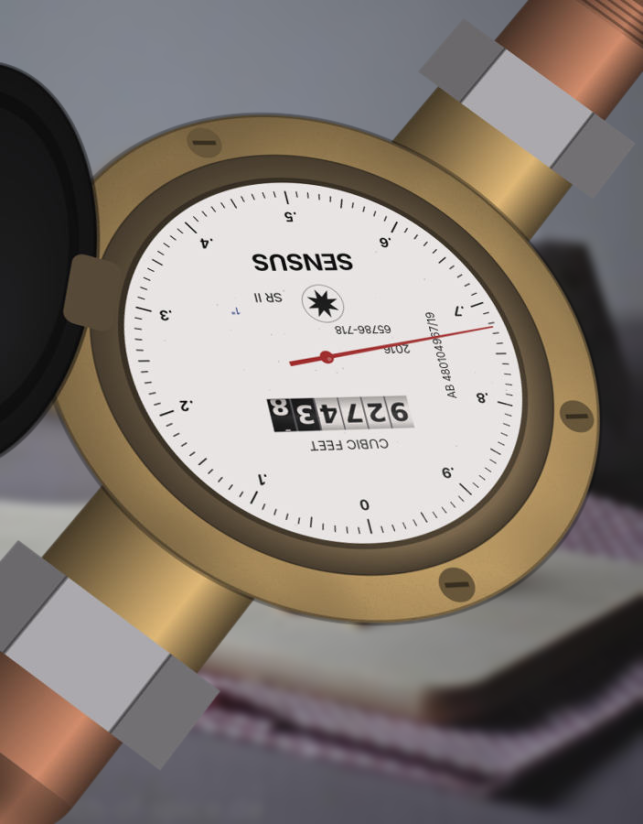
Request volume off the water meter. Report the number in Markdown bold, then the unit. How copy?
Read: **927437.72** ft³
